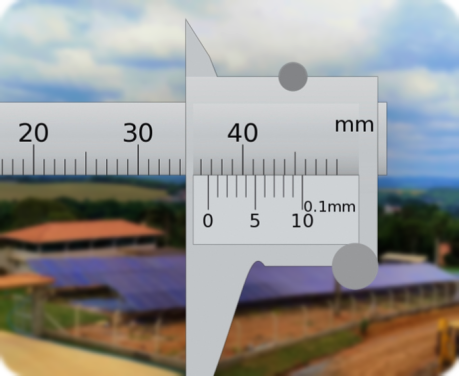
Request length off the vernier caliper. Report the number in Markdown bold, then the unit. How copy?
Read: **36.7** mm
